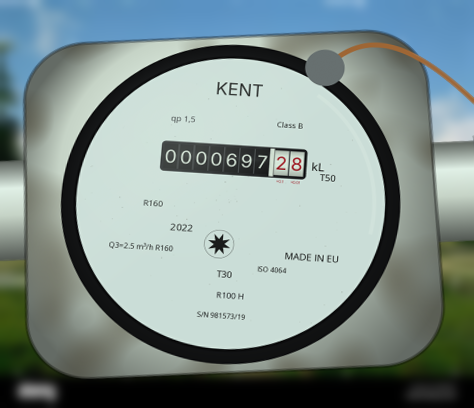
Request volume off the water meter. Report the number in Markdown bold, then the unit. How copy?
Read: **697.28** kL
